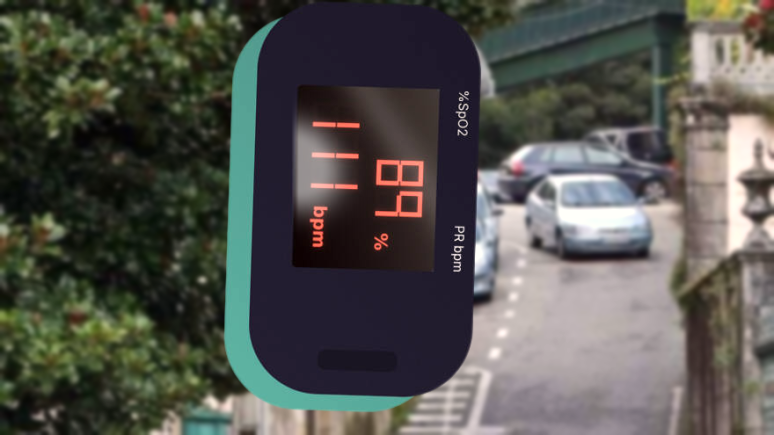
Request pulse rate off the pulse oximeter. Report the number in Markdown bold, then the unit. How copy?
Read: **111** bpm
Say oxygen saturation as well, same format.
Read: **89** %
